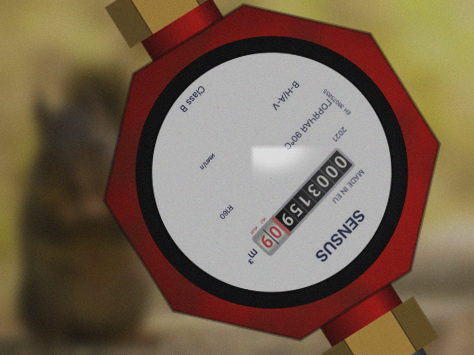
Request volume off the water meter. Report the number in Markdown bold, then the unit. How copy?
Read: **3159.09** m³
